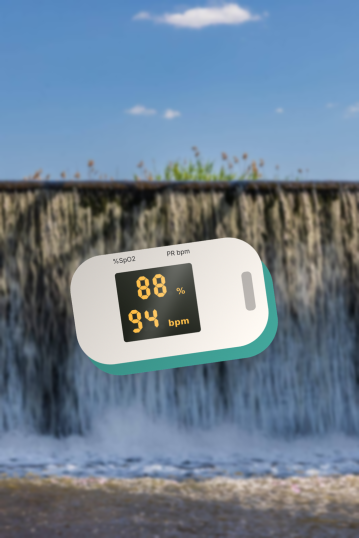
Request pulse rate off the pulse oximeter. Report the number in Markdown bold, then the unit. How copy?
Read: **94** bpm
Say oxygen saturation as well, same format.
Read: **88** %
